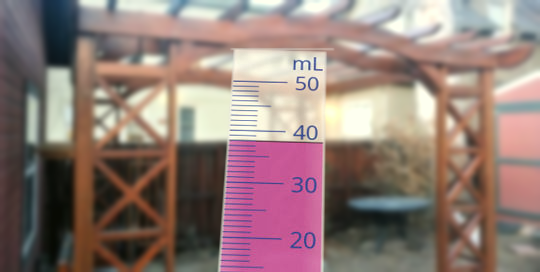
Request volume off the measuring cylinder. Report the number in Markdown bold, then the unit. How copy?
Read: **38** mL
